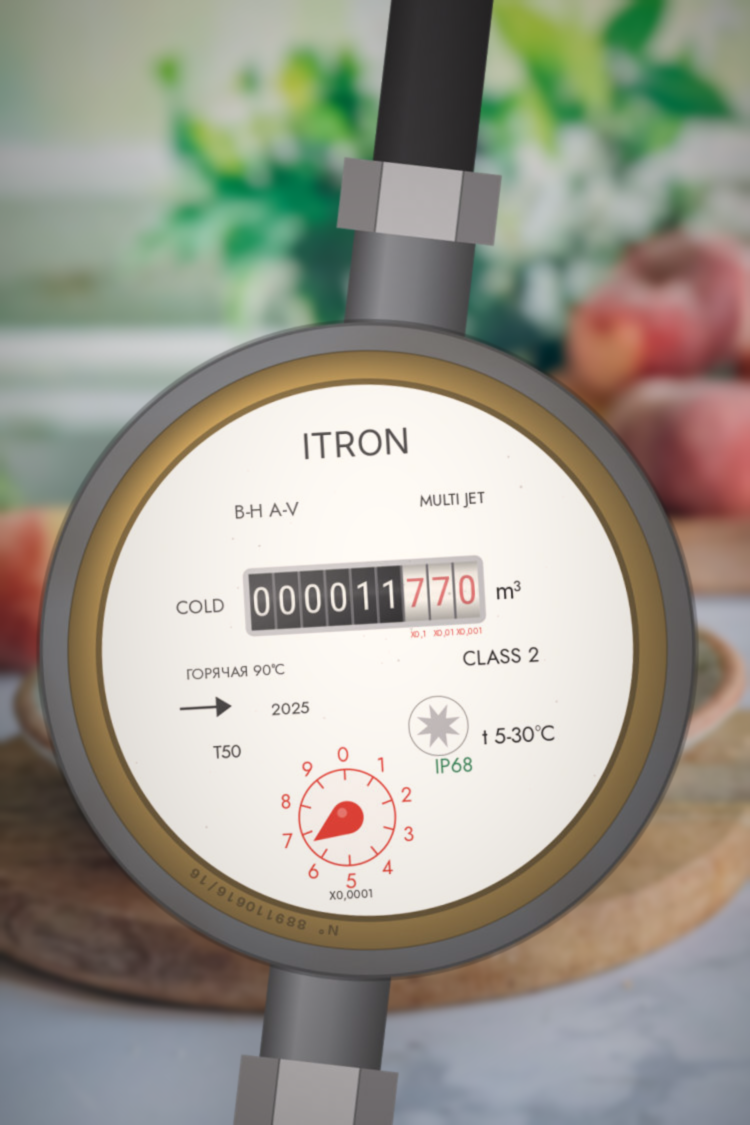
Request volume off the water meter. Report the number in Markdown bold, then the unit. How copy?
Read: **11.7706** m³
